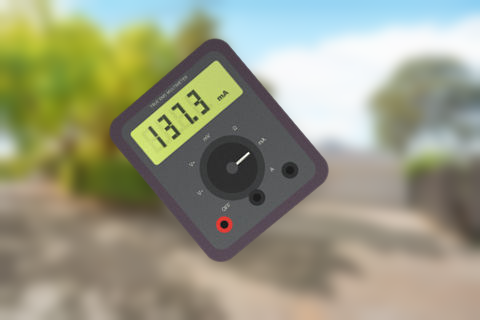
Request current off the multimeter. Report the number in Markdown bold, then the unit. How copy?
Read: **137.3** mA
